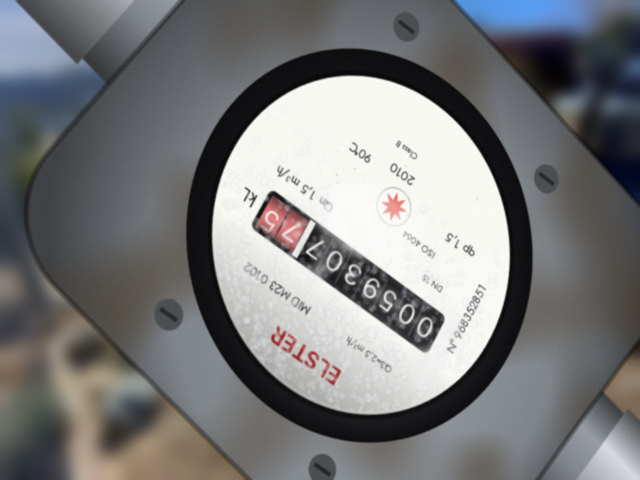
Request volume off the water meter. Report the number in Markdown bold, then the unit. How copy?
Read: **59307.75** kL
